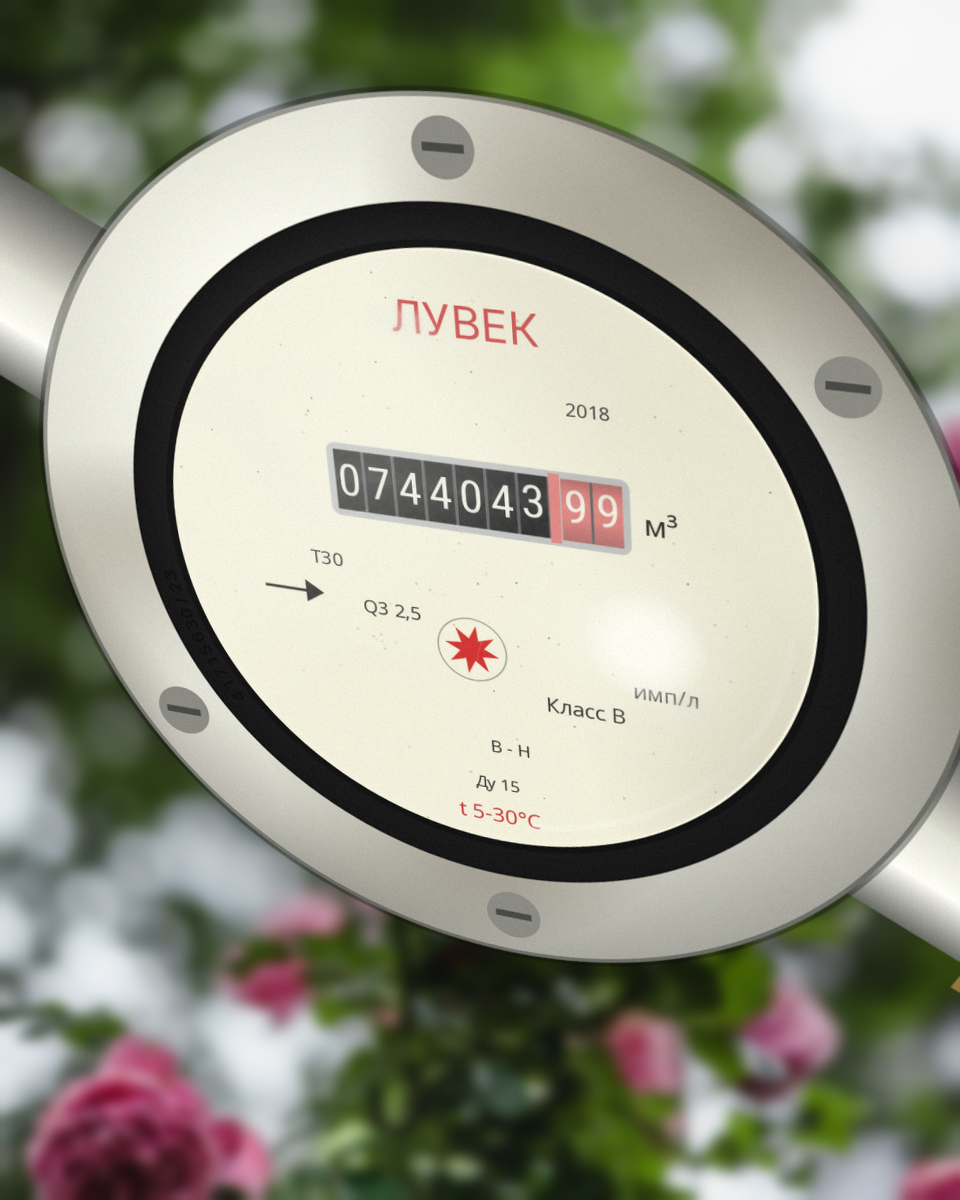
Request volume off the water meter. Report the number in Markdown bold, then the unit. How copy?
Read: **744043.99** m³
